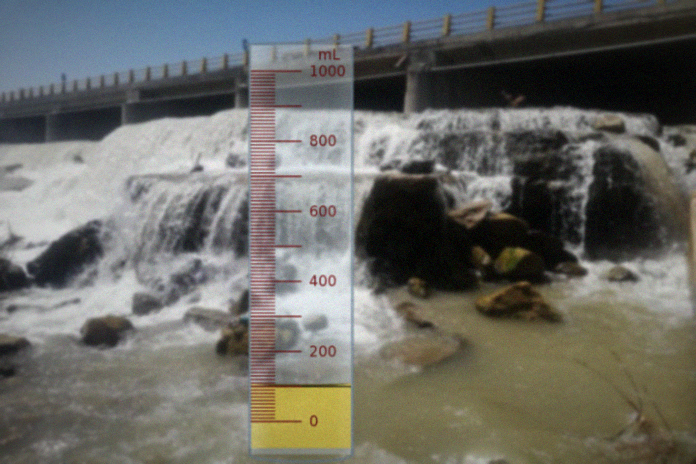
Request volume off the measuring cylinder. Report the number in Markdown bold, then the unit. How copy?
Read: **100** mL
